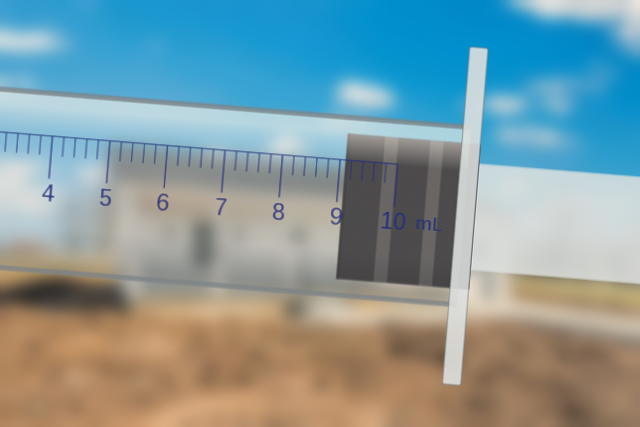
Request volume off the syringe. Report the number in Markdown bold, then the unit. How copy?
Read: **9.1** mL
